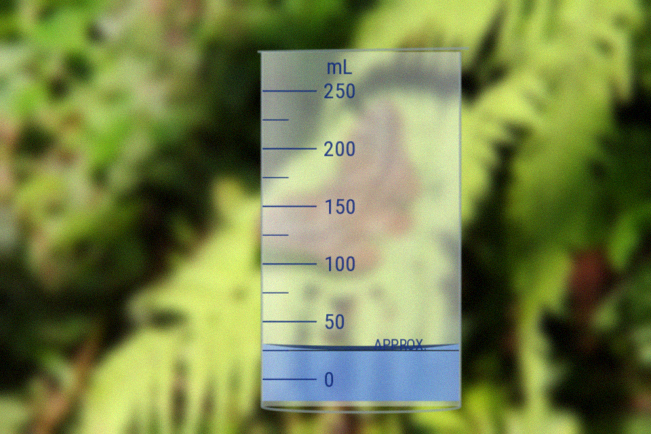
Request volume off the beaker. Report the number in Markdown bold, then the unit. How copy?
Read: **25** mL
